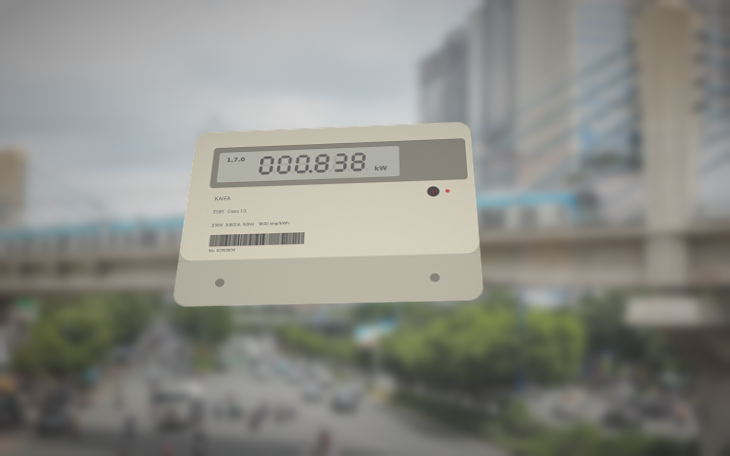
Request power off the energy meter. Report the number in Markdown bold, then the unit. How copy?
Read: **0.838** kW
